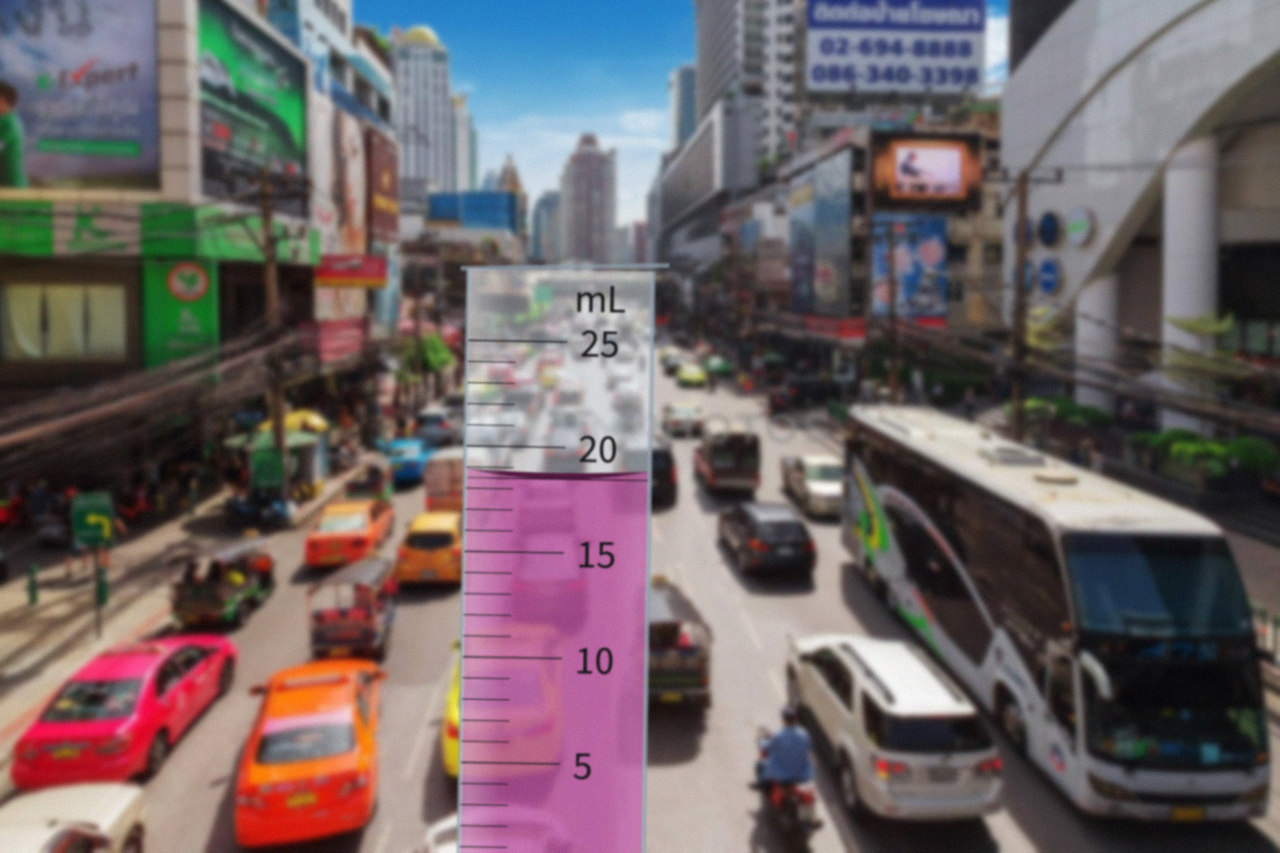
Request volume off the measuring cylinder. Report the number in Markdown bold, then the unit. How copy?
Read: **18.5** mL
